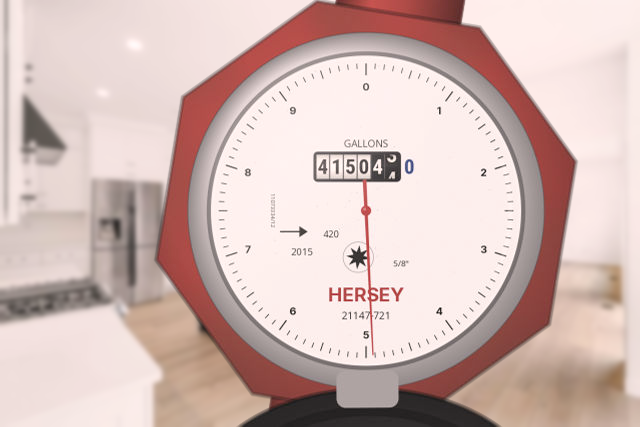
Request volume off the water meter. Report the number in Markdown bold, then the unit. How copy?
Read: **4150434.9** gal
